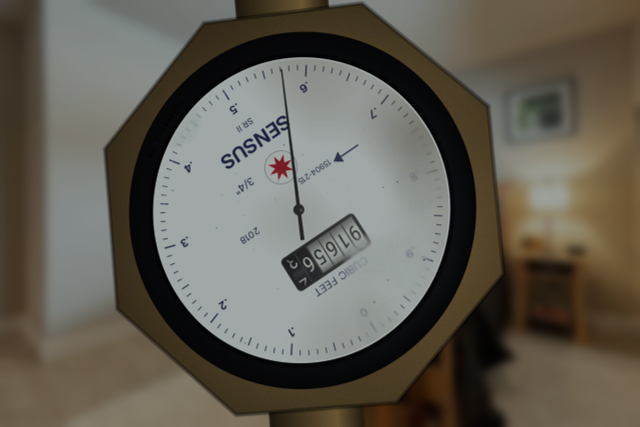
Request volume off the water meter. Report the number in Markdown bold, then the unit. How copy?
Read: **916562.57** ft³
